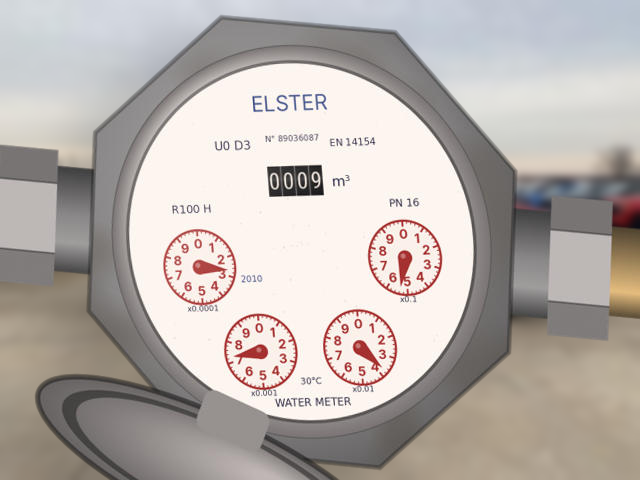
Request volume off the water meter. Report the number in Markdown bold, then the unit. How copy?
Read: **9.5372** m³
